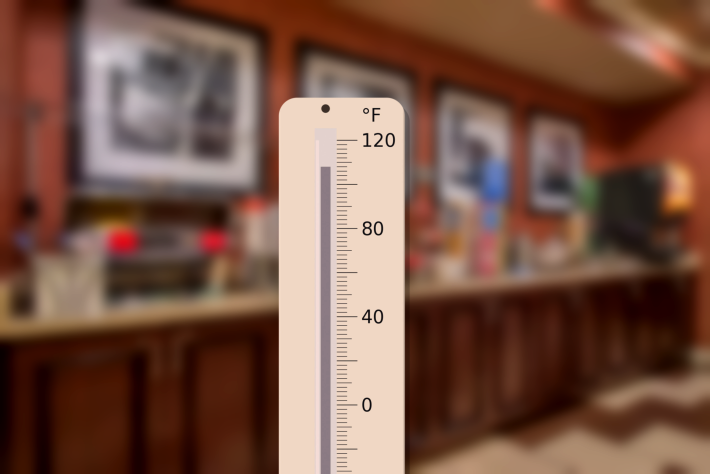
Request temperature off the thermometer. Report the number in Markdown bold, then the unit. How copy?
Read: **108** °F
